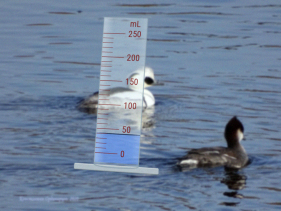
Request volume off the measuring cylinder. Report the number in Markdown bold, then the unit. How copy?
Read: **40** mL
